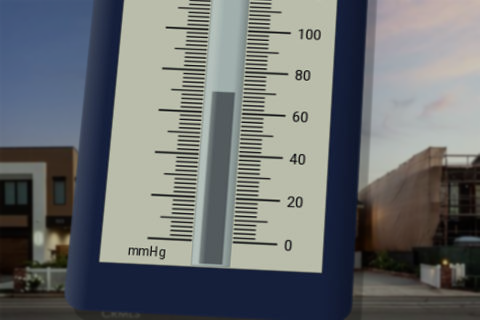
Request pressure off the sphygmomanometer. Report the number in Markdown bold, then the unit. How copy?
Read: **70** mmHg
